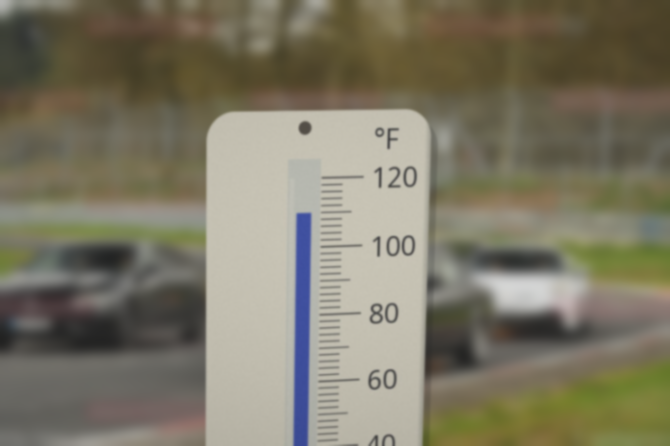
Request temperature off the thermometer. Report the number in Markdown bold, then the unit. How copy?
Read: **110** °F
